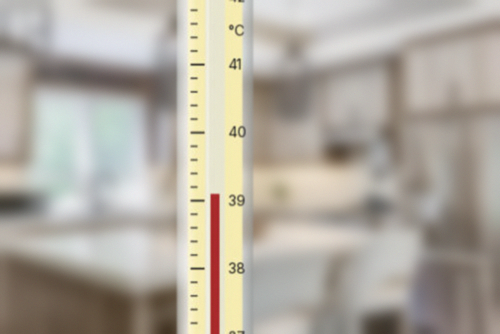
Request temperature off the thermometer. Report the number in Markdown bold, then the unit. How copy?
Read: **39.1** °C
